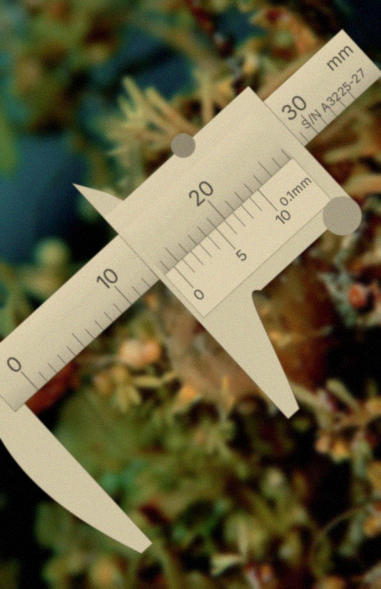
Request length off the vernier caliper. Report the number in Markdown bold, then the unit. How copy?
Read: **14.5** mm
